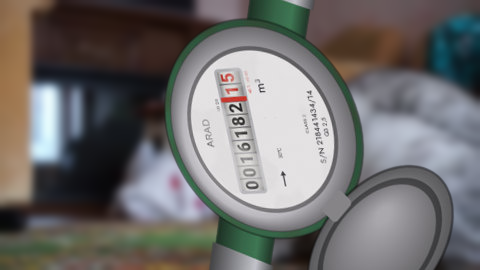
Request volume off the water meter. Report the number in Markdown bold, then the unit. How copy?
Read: **16182.15** m³
